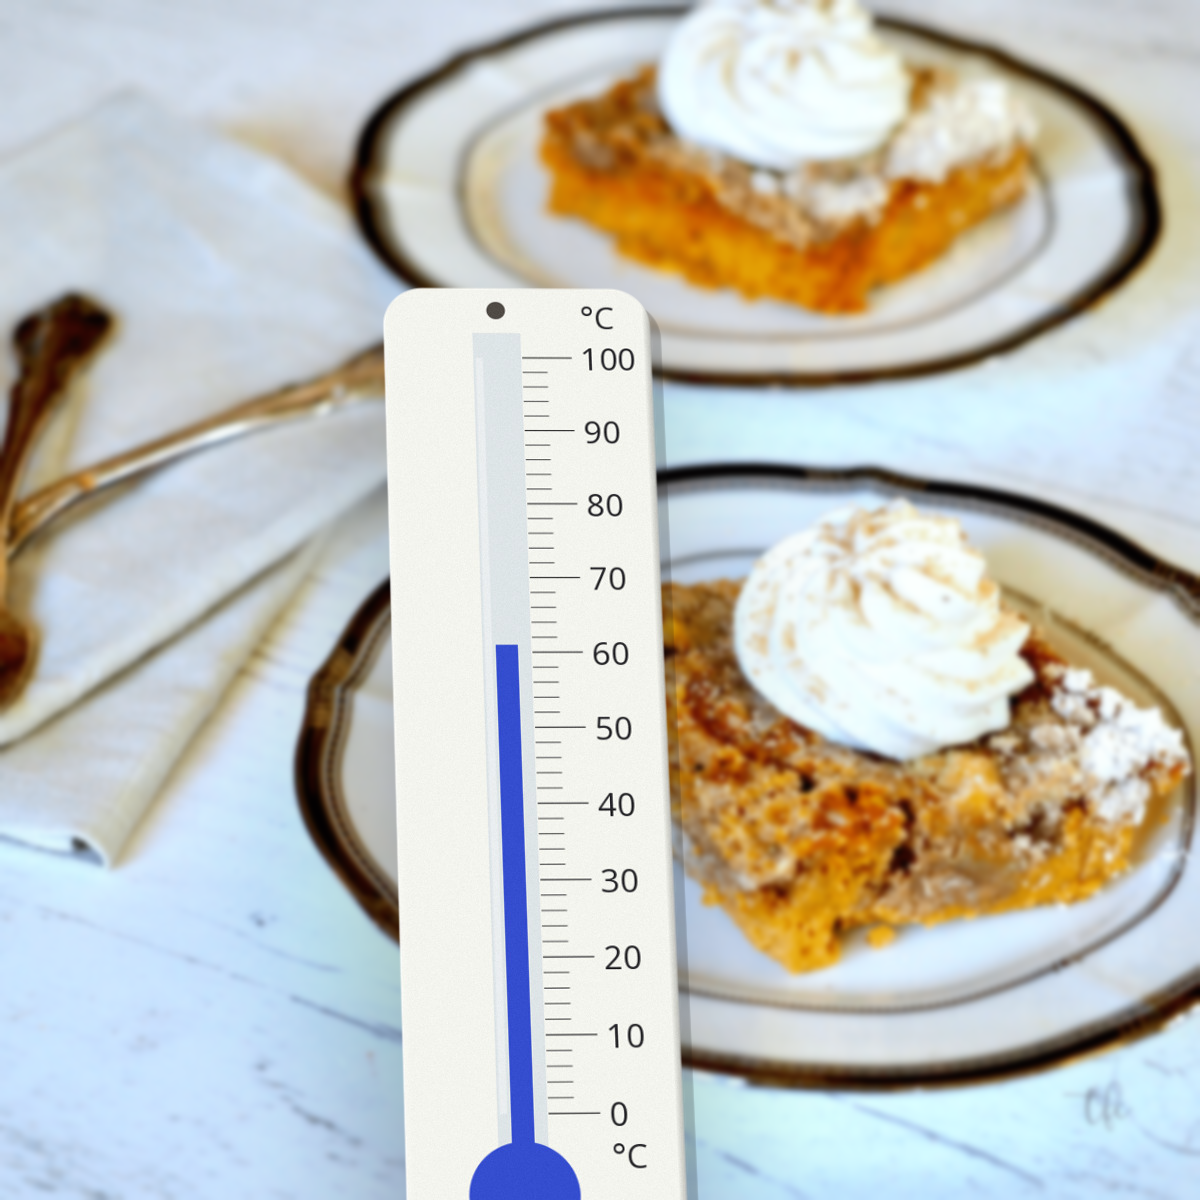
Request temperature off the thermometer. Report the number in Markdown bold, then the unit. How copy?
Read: **61** °C
